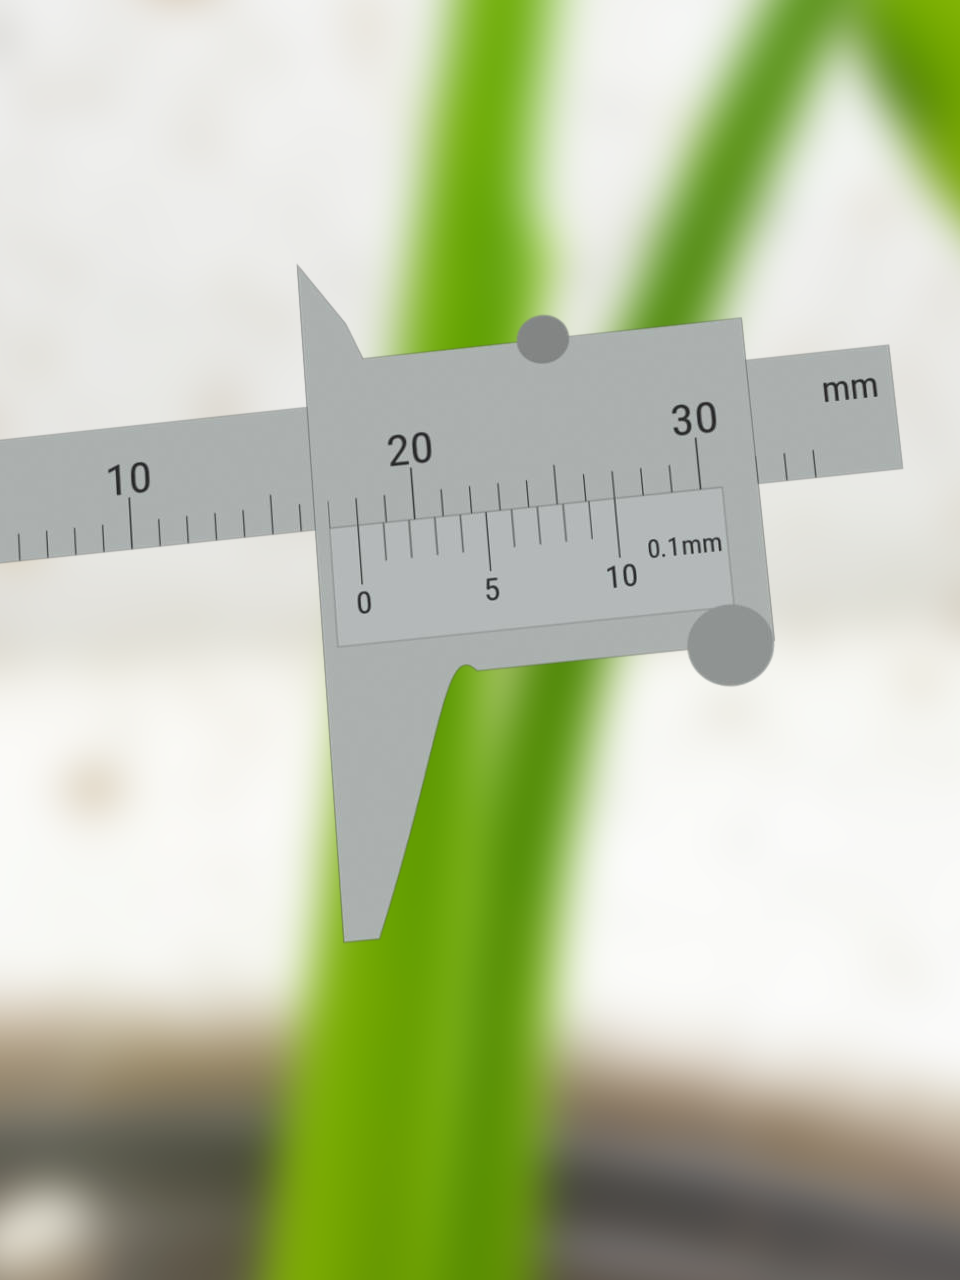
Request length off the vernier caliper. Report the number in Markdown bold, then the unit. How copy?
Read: **18.0** mm
